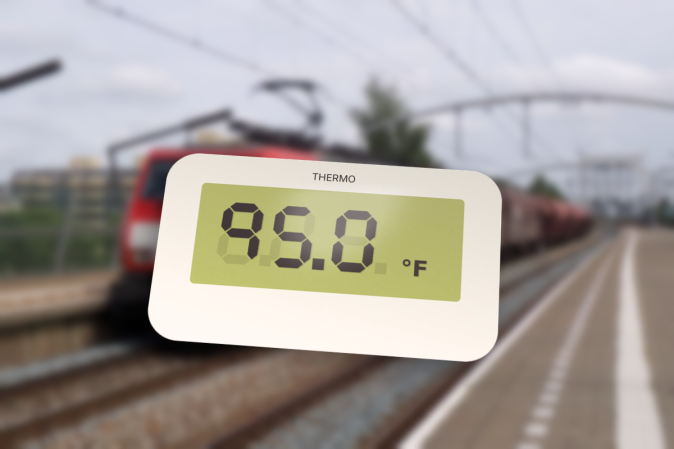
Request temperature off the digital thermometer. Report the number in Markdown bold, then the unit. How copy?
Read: **95.0** °F
